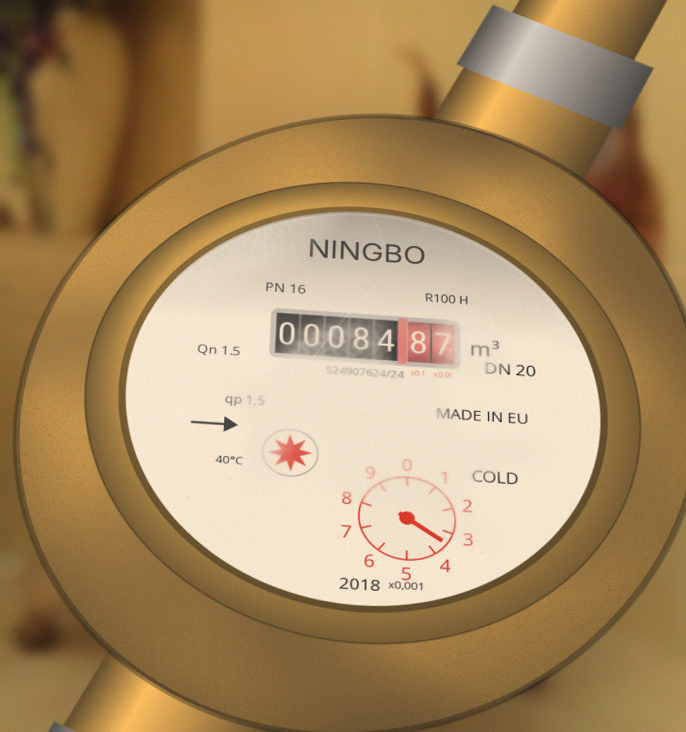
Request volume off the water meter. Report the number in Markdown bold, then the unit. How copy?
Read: **84.873** m³
